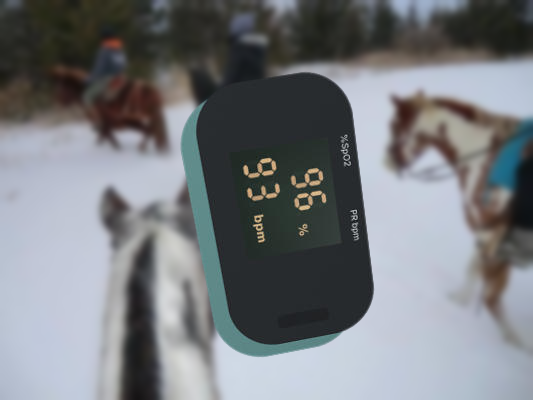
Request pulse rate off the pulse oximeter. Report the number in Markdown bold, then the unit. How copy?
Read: **93** bpm
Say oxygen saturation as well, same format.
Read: **96** %
